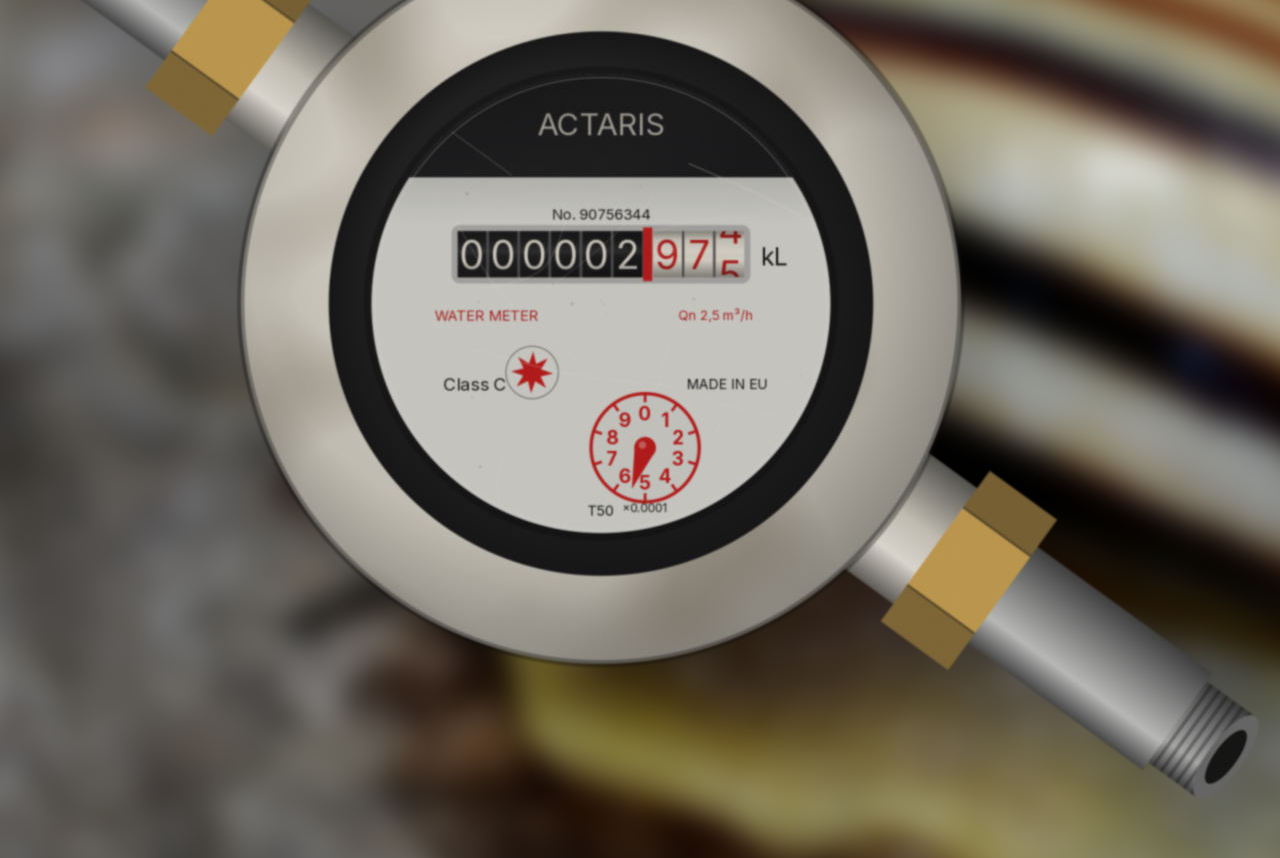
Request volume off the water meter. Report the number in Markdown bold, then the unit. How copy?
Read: **2.9745** kL
